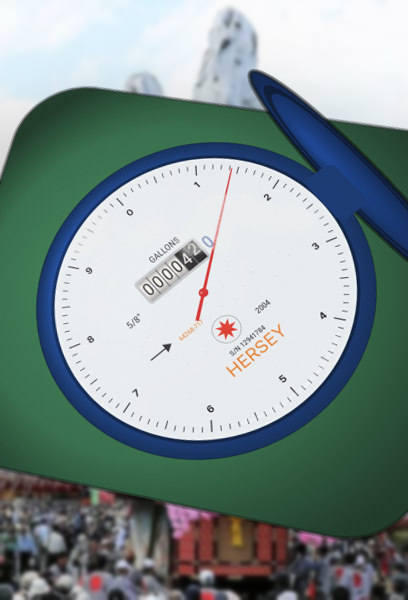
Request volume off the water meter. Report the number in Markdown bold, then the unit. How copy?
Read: **421.4** gal
